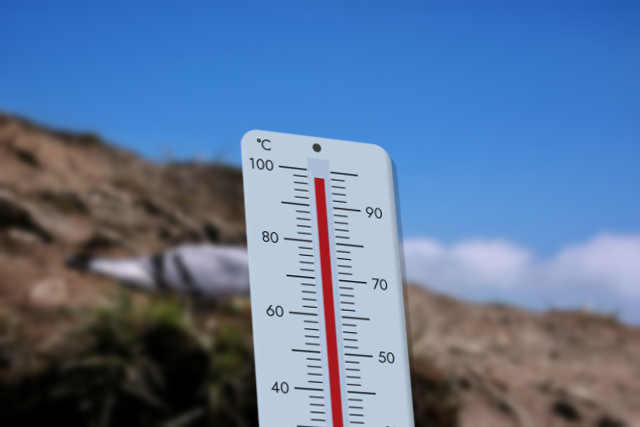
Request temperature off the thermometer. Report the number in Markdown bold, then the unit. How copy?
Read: **98** °C
